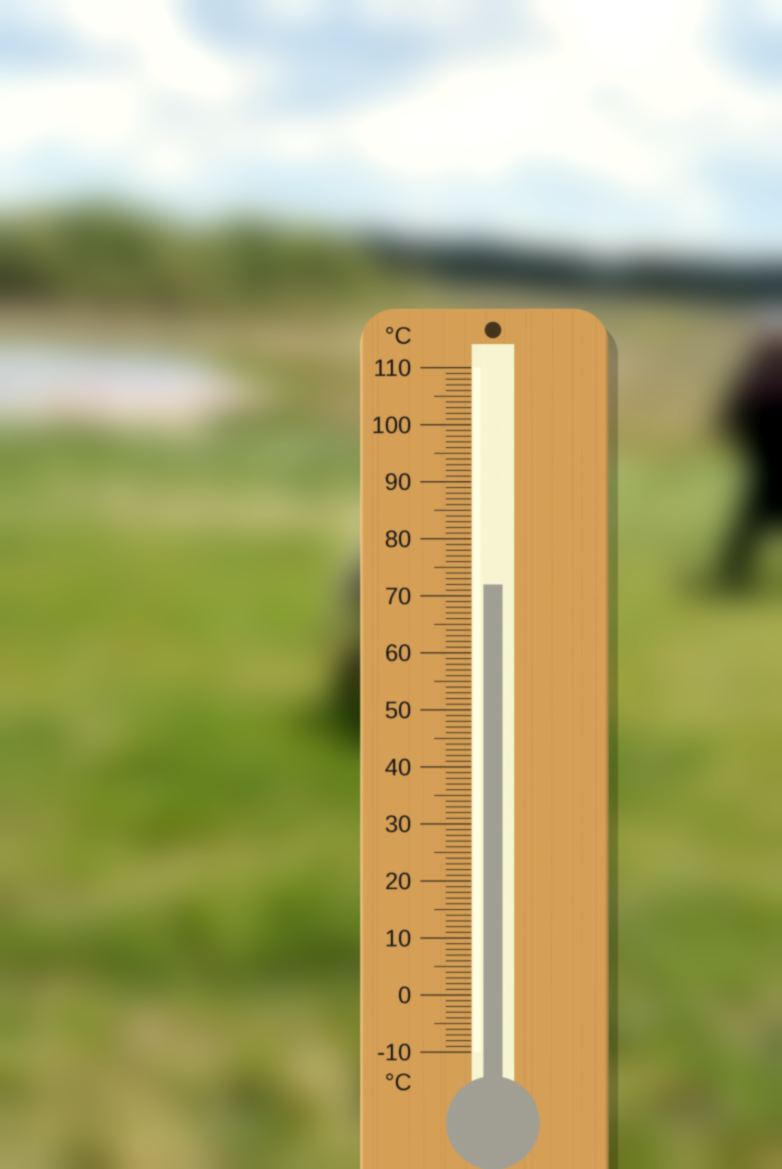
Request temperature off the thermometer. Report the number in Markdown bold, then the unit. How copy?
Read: **72** °C
